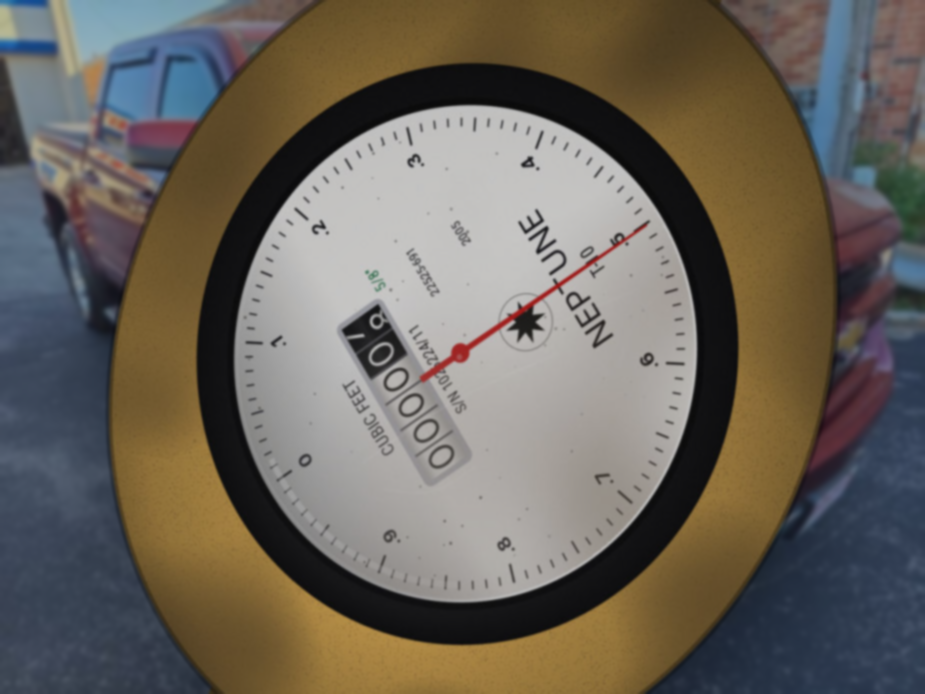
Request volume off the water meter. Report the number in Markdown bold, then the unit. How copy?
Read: **7.50** ft³
